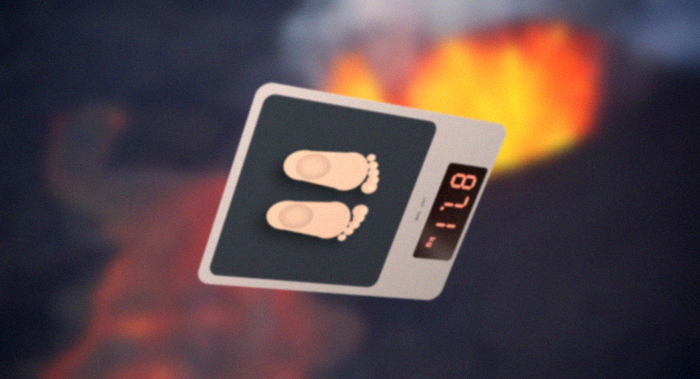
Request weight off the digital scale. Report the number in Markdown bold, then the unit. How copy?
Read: **87.1** kg
